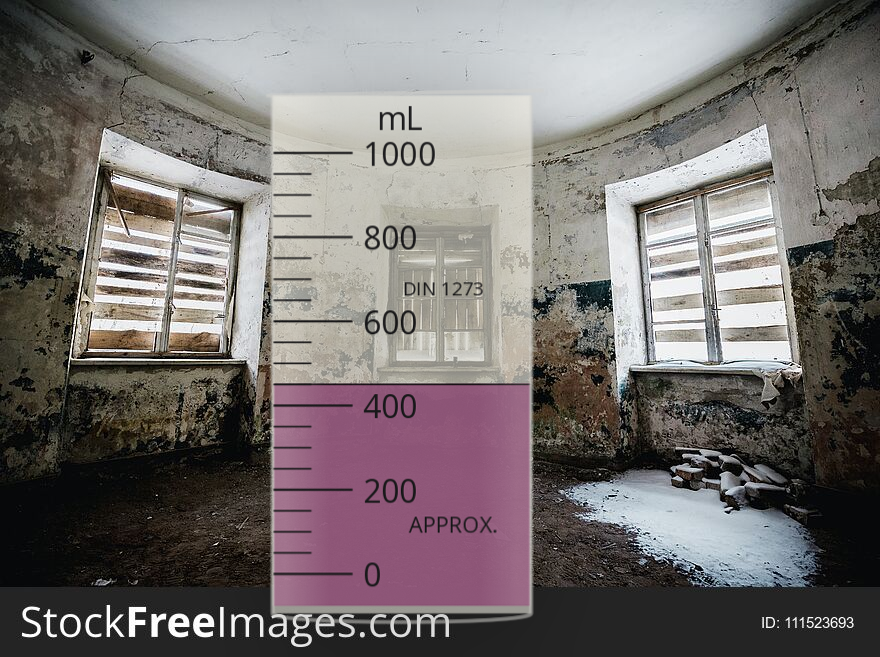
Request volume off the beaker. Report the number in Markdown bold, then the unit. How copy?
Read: **450** mL
